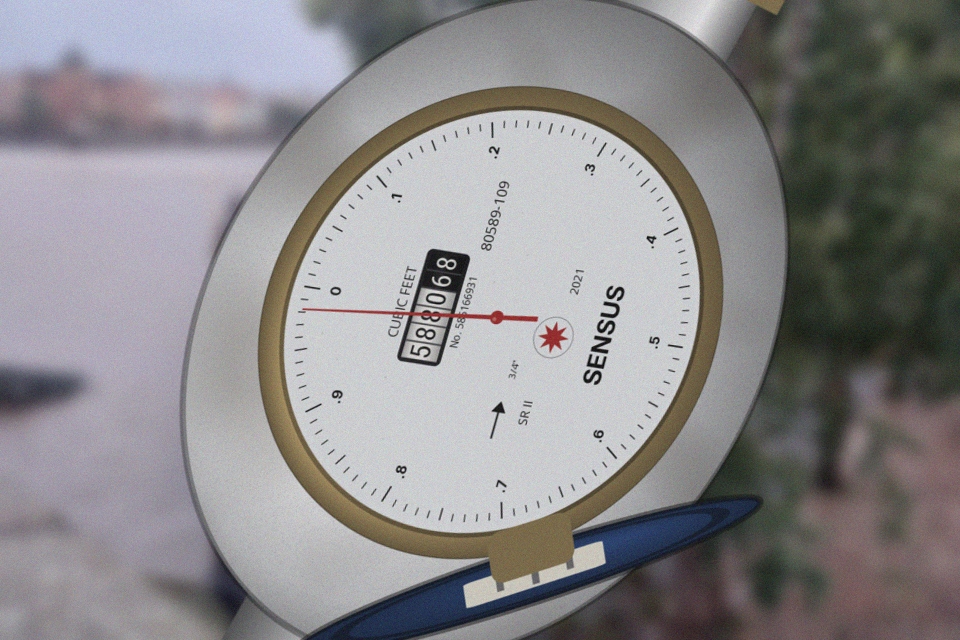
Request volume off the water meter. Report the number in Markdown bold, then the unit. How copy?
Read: **588067.98** ft³
